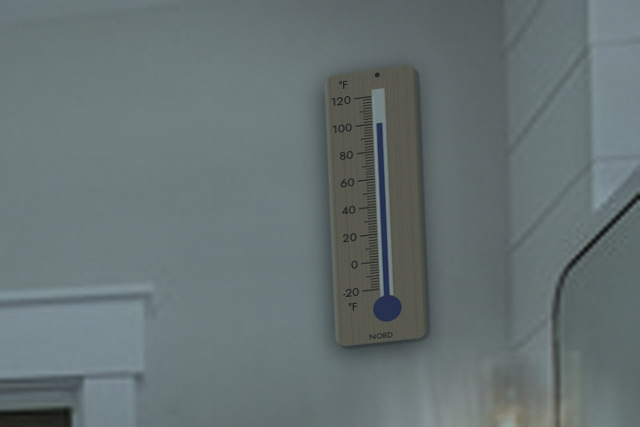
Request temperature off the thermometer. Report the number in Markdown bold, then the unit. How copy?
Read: **100** °F
